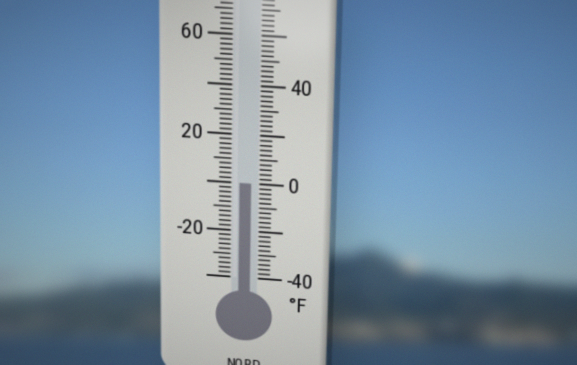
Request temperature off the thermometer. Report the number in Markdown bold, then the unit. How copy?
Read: **0** °F
